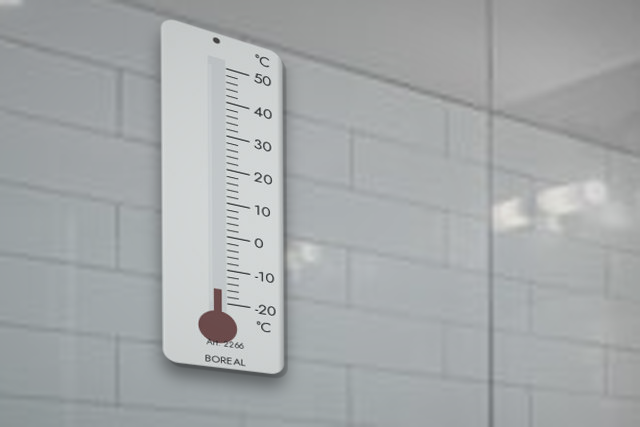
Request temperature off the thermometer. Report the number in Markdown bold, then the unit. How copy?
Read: **-16** °C
